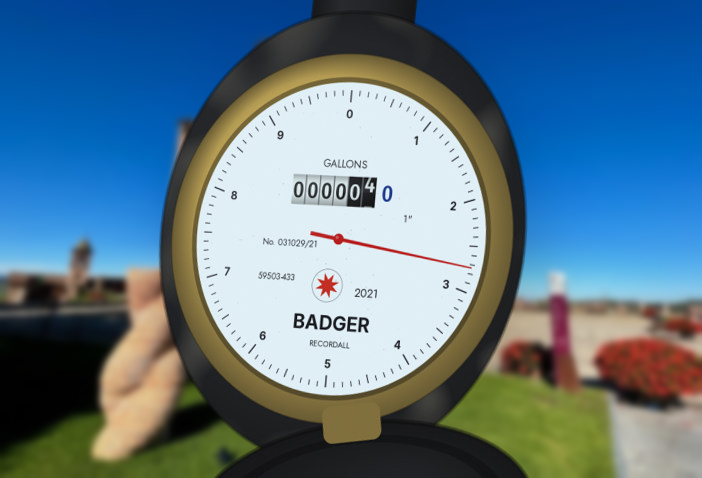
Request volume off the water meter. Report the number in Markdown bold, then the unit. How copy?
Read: **42.7** gal
